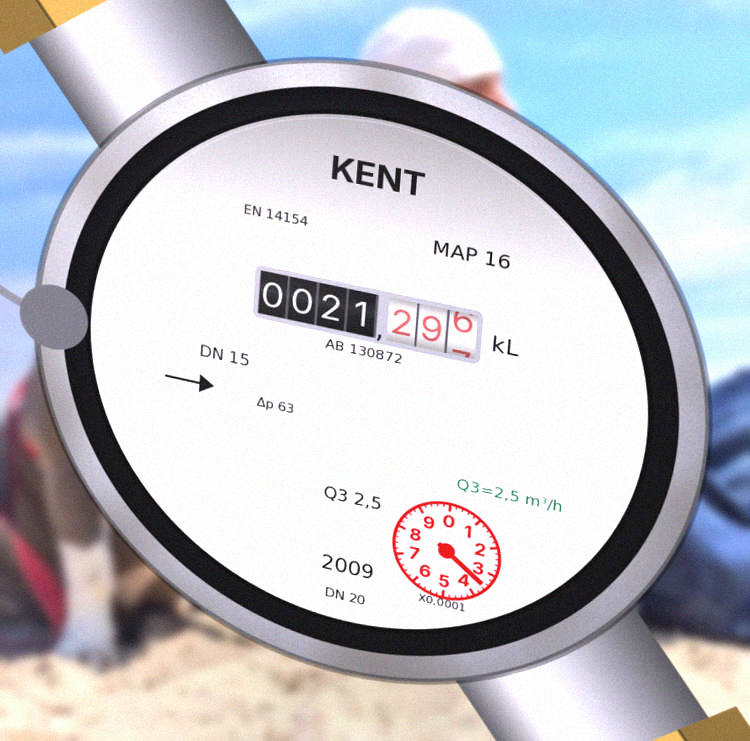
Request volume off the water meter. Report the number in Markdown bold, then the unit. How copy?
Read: **21.2963** kL
